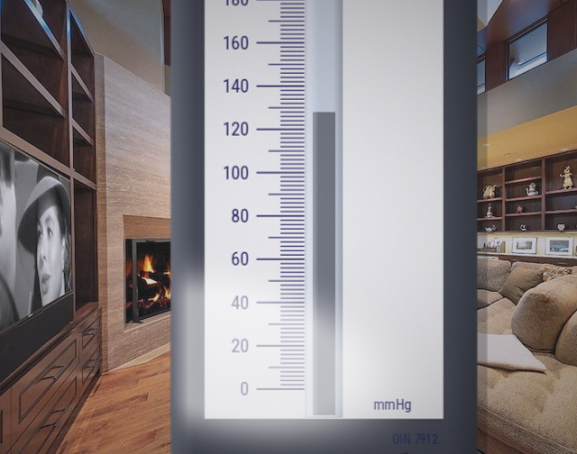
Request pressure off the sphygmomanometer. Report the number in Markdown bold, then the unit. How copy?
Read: **128** mmHg
